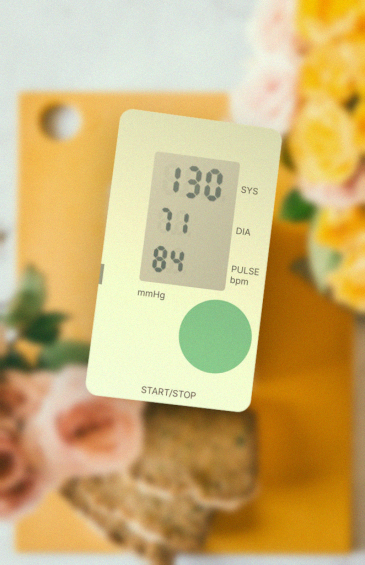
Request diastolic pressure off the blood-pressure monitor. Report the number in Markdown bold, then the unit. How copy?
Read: **71** mmHg
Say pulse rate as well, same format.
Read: **84** bpm
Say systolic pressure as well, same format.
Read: **130** mmHg
